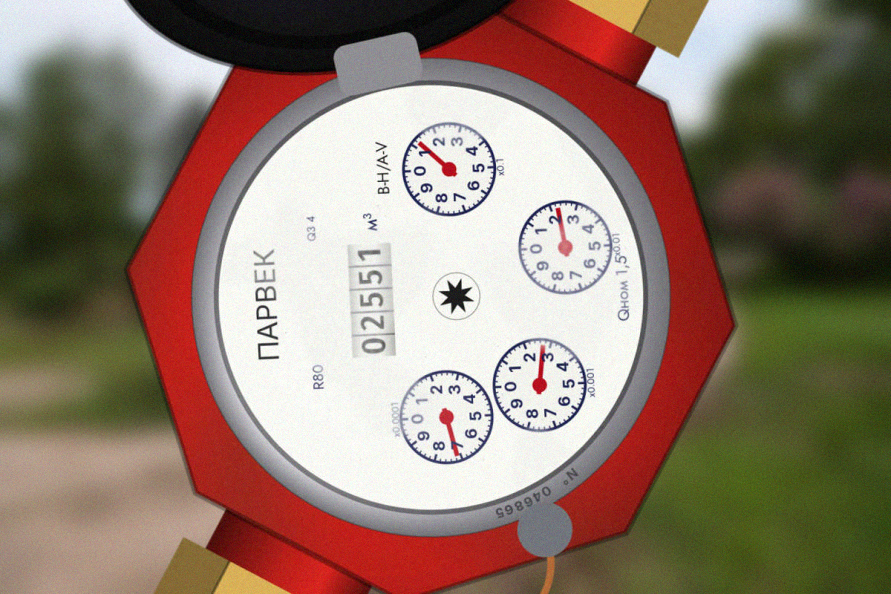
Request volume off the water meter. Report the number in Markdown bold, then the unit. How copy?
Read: **2551.1227** m³
